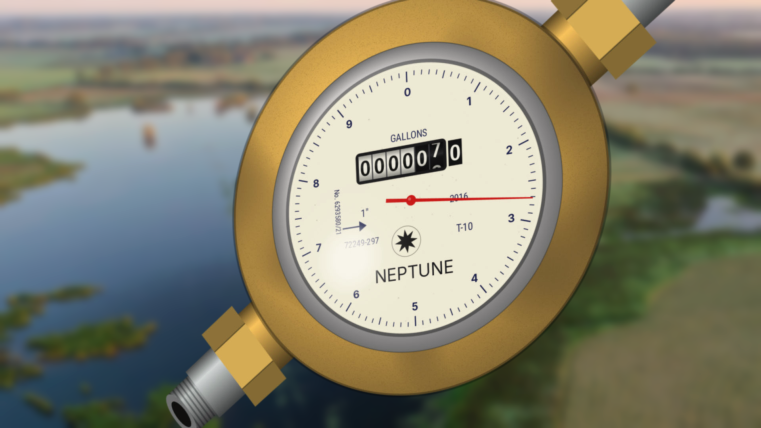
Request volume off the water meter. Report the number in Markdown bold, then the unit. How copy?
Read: **72.7** gal
